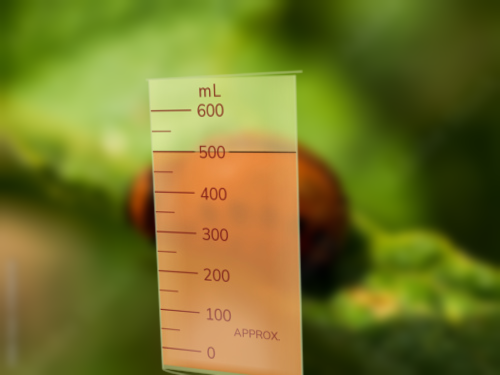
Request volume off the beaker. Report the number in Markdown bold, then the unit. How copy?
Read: **500** mL
